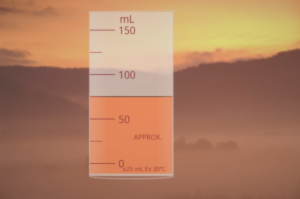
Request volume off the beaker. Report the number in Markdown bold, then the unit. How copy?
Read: **75** mL
